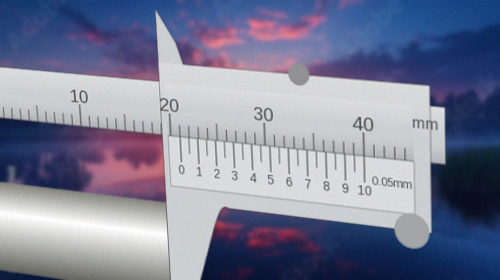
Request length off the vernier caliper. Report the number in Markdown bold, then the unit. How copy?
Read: **21.0** mm
